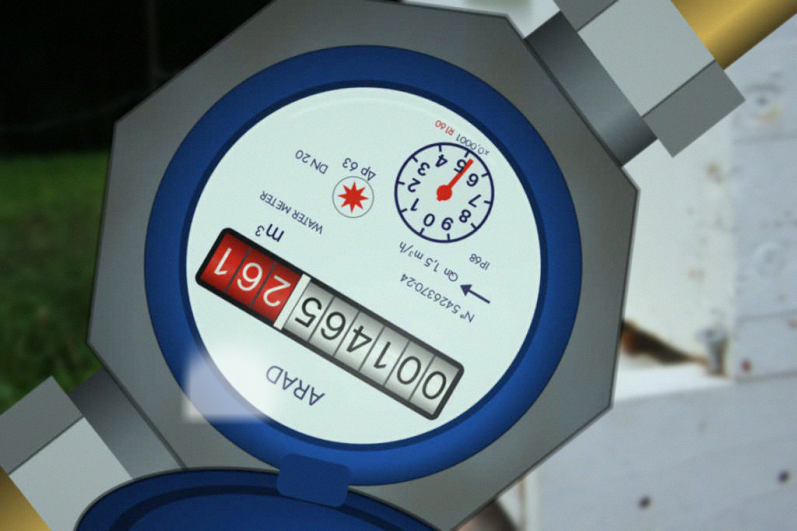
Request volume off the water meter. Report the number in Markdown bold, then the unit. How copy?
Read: **1465.2615** m³
